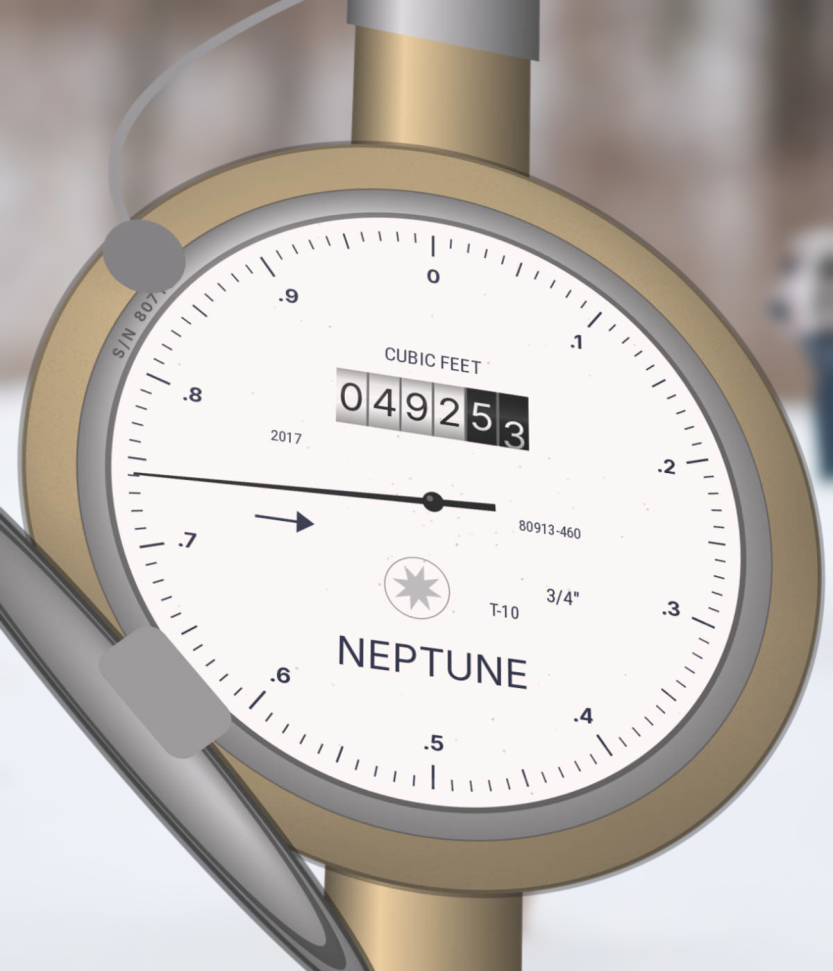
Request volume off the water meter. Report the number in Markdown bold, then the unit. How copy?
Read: **49252.74** ft³
